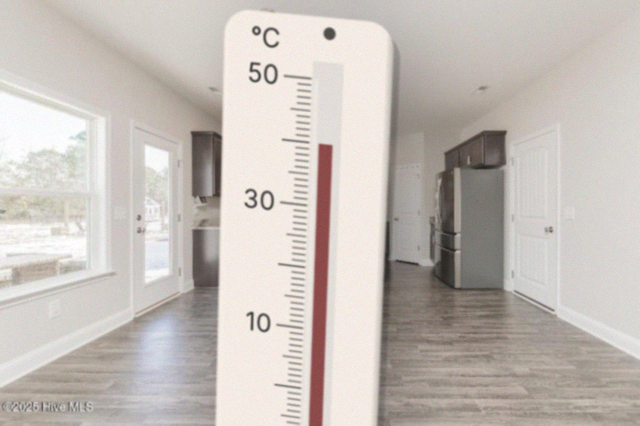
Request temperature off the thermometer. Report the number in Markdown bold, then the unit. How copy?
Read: **40** °C
